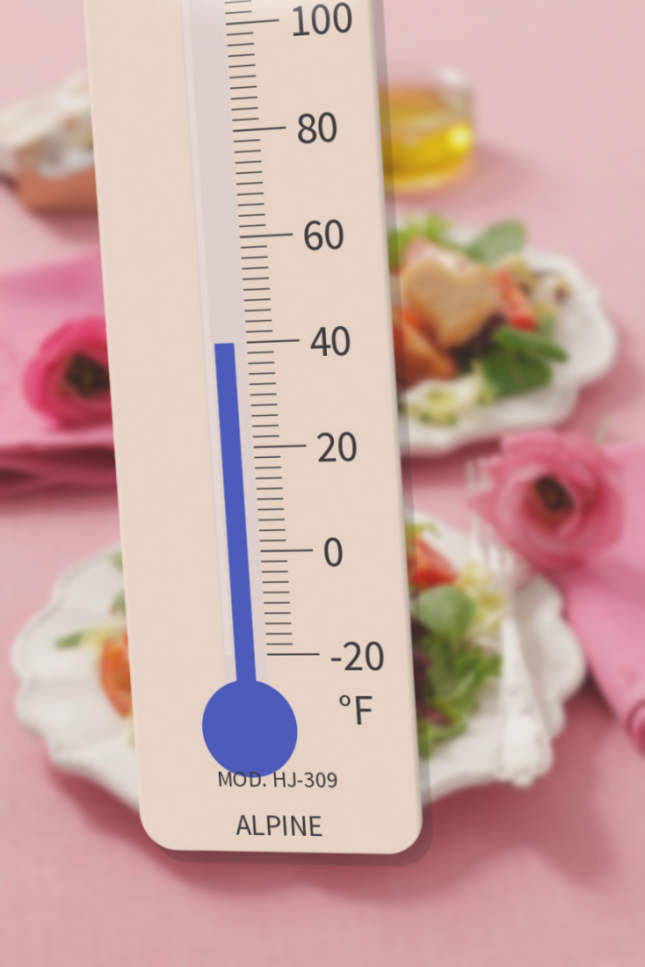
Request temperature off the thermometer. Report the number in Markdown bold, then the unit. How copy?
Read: **40** °F
